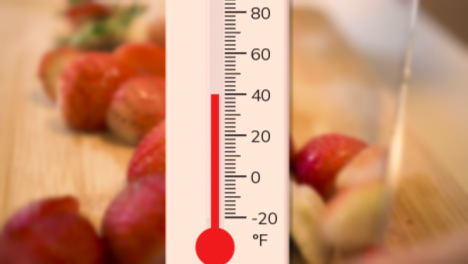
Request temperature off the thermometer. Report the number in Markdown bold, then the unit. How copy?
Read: **40** °F
